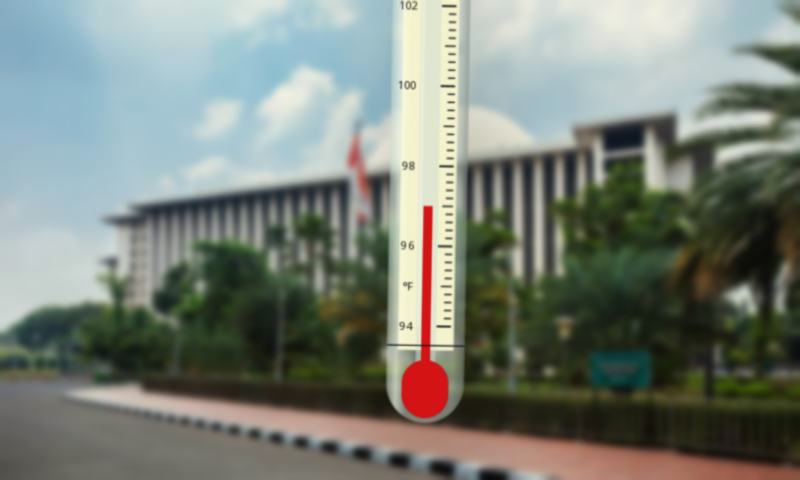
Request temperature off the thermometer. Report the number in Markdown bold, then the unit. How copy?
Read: **97** °F
